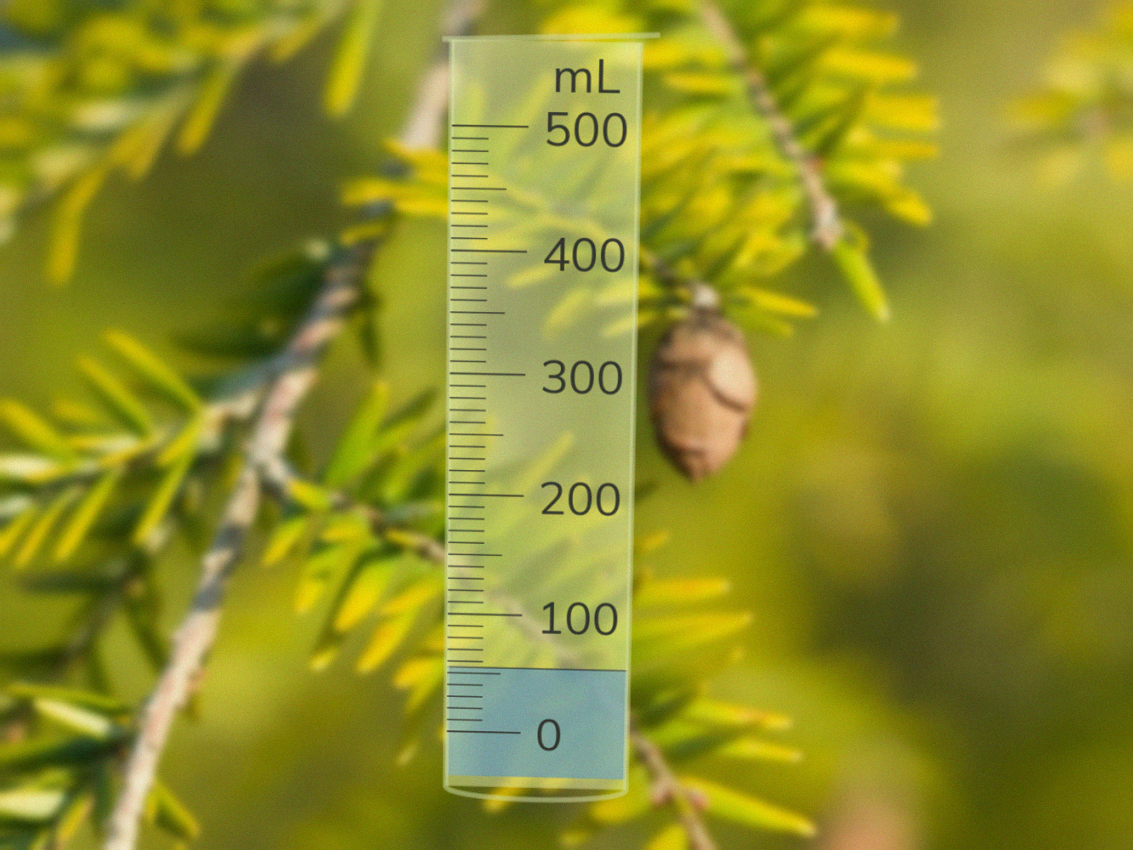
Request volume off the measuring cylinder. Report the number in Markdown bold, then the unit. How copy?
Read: **55** mL
